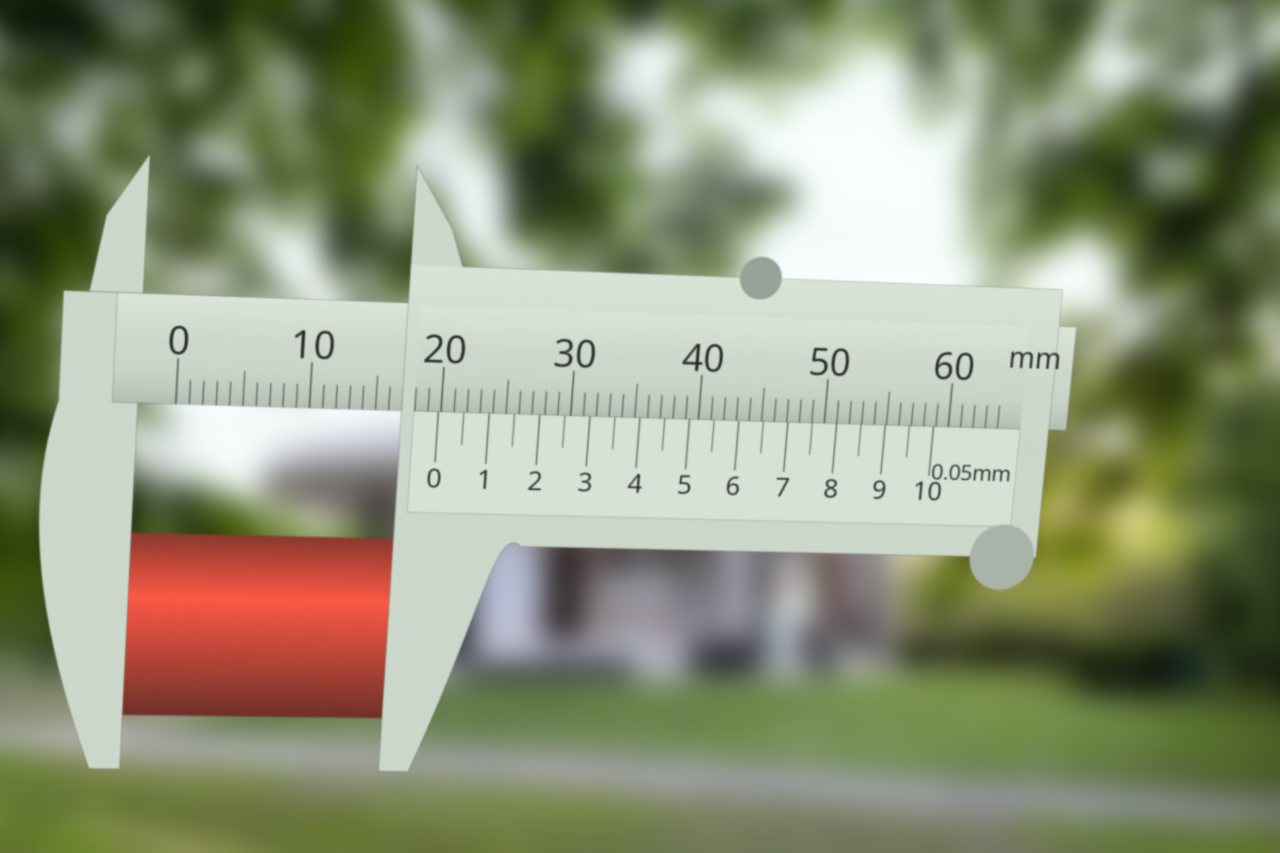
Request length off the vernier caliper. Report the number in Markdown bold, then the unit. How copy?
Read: **19.8** mm
